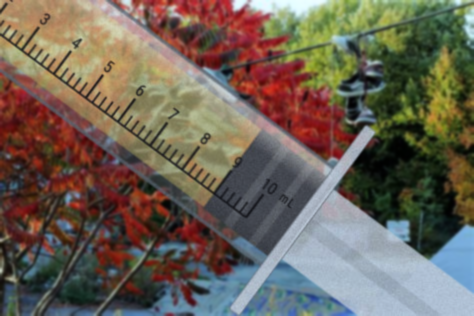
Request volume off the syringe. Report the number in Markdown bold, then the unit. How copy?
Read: **9** mL
